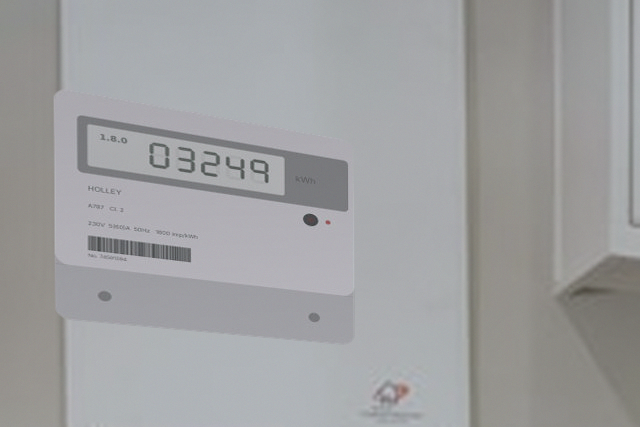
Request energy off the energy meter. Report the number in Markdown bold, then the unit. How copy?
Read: **3249** kWh
